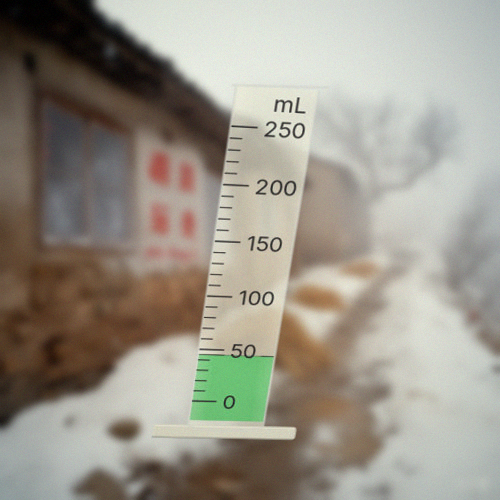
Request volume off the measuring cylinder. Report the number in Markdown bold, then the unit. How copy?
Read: **45** mL
